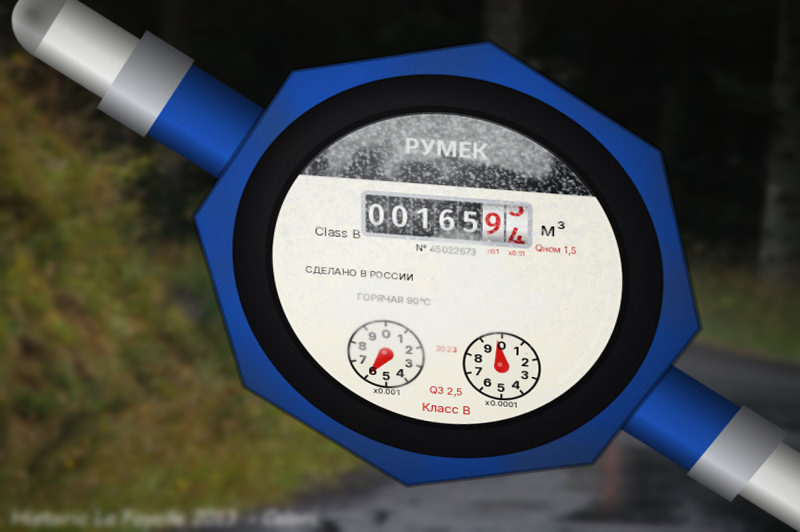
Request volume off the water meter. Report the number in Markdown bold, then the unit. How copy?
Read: **165.9359** m³
